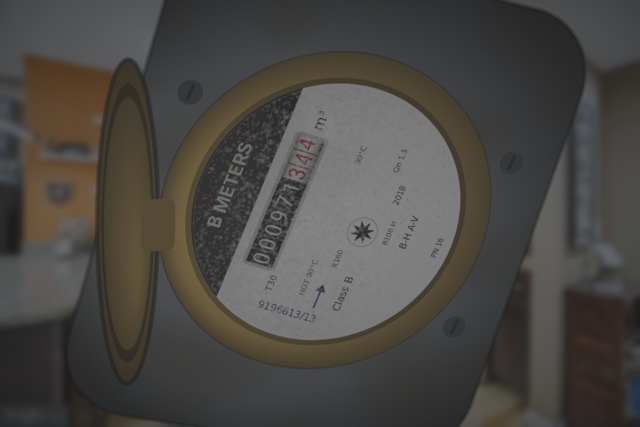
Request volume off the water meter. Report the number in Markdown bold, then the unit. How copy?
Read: **971.344** m³
